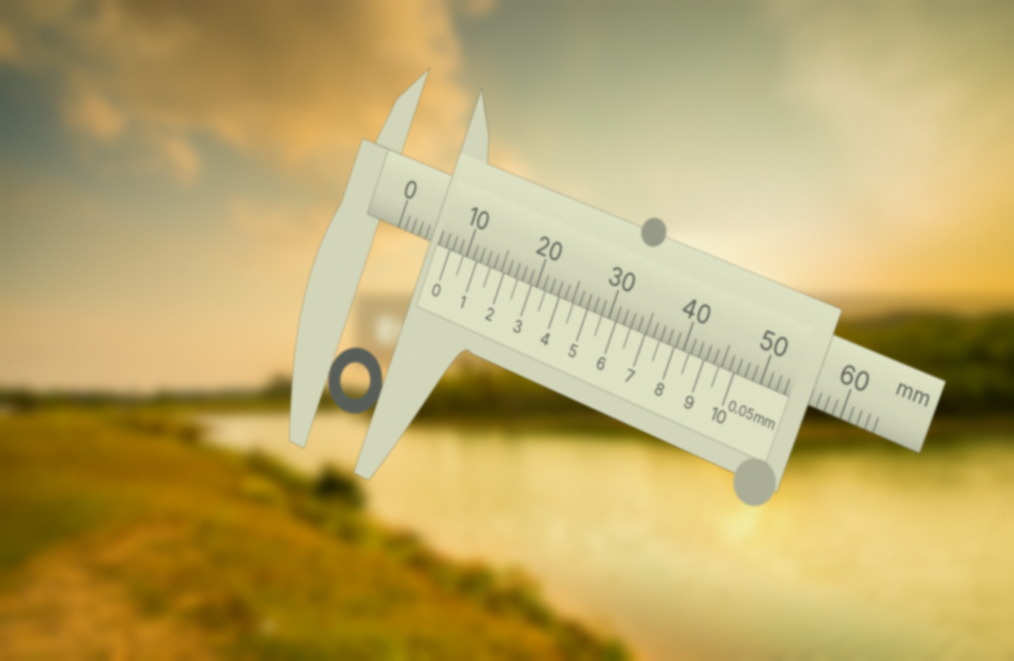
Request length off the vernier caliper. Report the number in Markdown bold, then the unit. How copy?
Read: **7.6** mm
